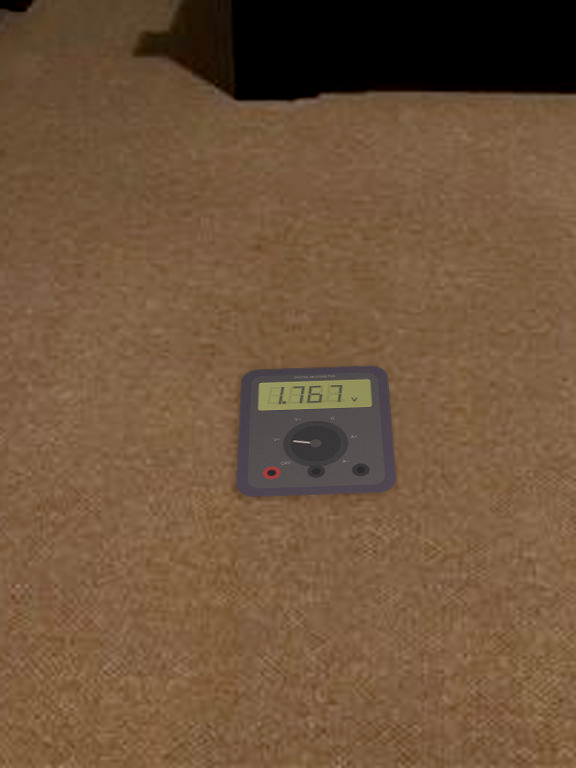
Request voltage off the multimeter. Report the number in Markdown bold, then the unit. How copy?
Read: **1.767** V
